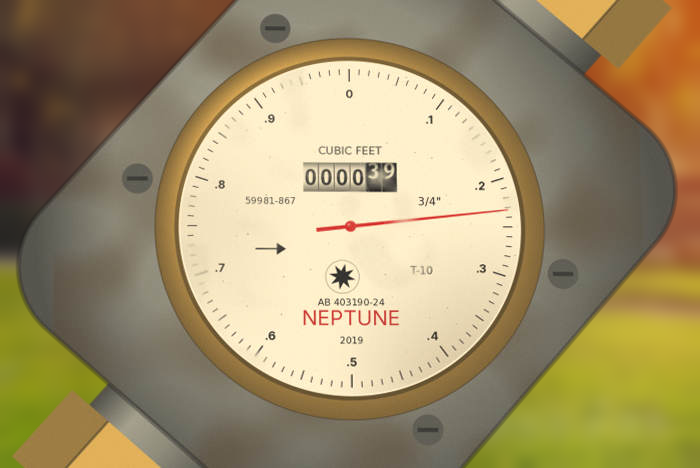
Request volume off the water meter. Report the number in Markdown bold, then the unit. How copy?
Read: **39.23** ft³
